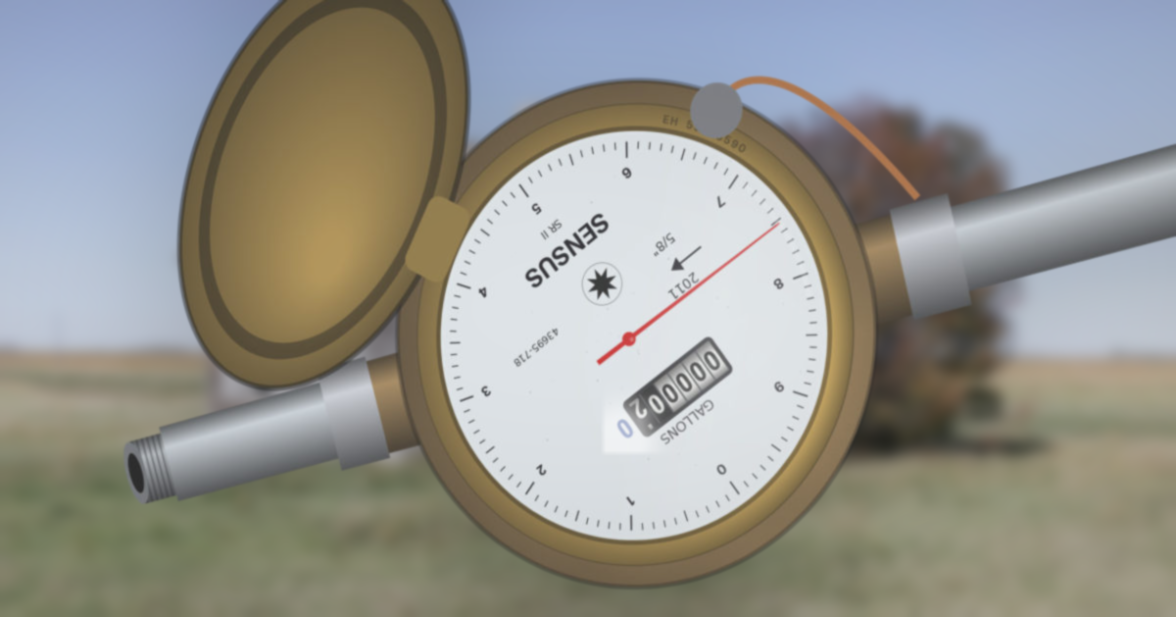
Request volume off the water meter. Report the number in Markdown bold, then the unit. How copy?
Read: **17.5** gal
